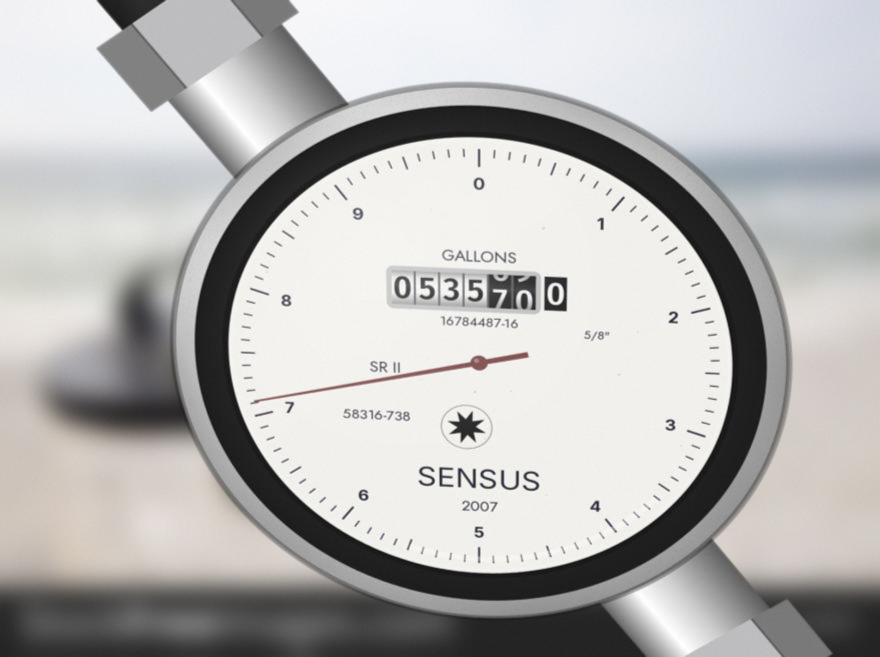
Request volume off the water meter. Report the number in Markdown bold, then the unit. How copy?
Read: **535697.1** gal
